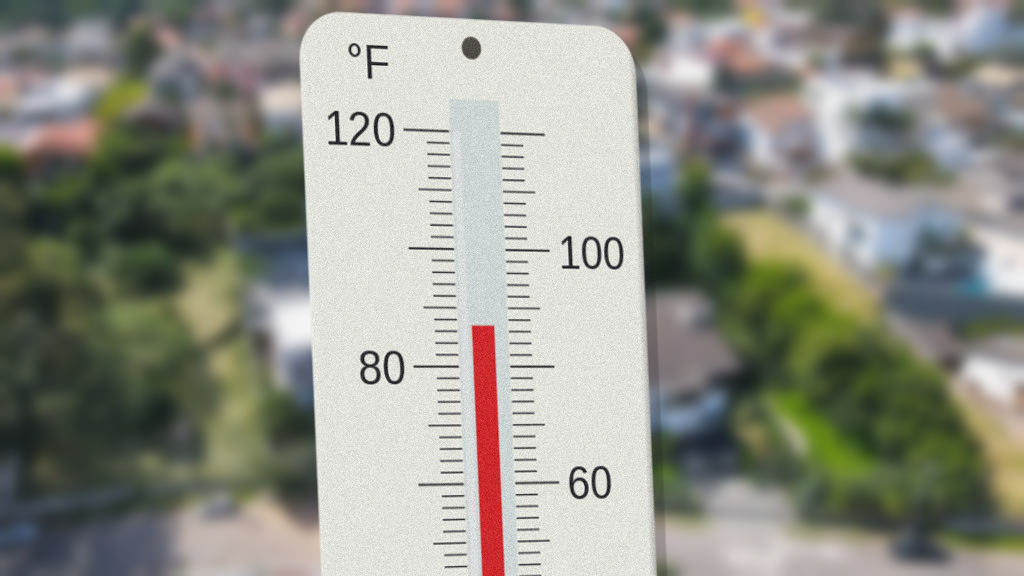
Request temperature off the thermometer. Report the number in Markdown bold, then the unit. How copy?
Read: **87** °F
